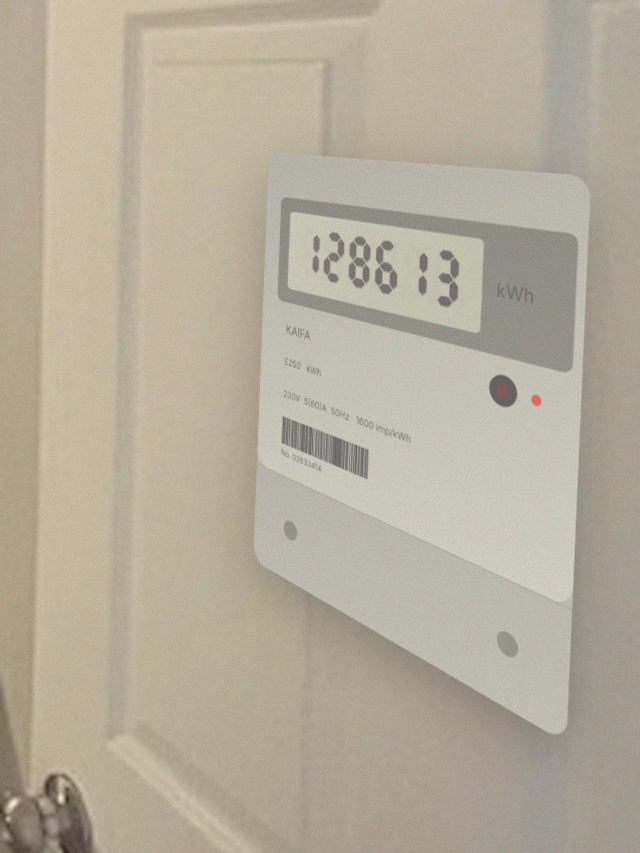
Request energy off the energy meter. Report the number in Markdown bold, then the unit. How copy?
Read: **128613** kWh
